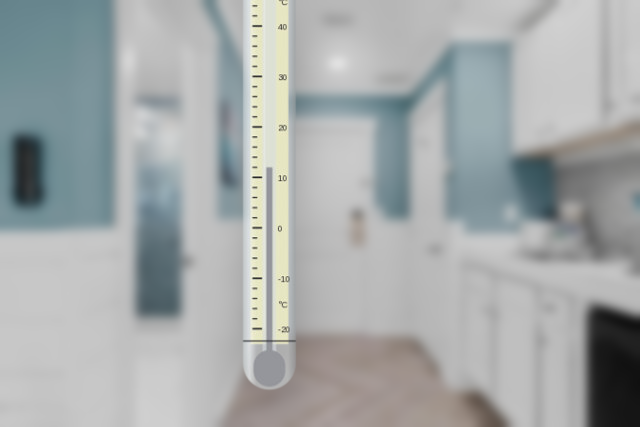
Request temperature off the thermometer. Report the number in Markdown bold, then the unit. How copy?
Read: **12** °C
